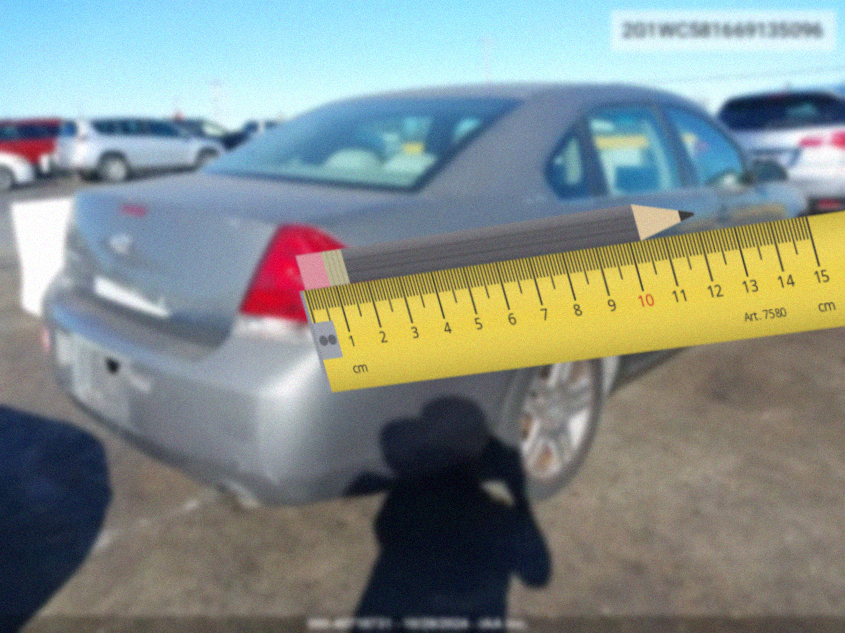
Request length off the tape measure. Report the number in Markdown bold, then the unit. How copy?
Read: **12** cm
